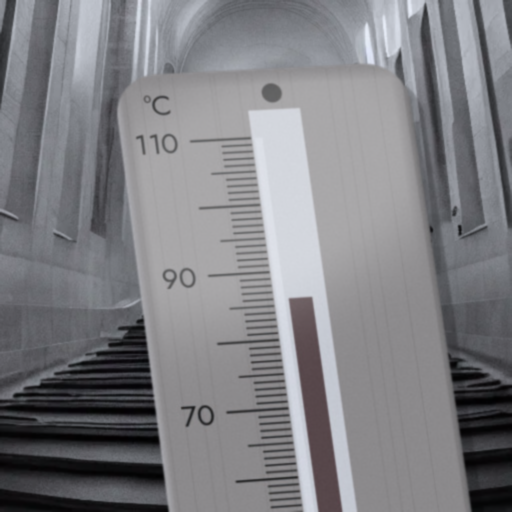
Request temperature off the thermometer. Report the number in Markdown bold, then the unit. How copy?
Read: **86** °C
